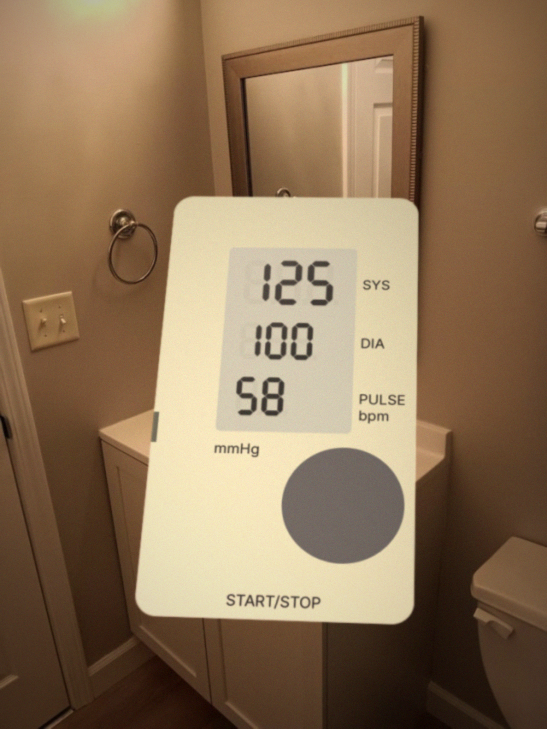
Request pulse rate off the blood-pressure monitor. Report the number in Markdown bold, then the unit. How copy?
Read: **58** bpm
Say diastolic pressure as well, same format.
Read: **100** mmHg
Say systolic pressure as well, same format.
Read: **125** mmHg
